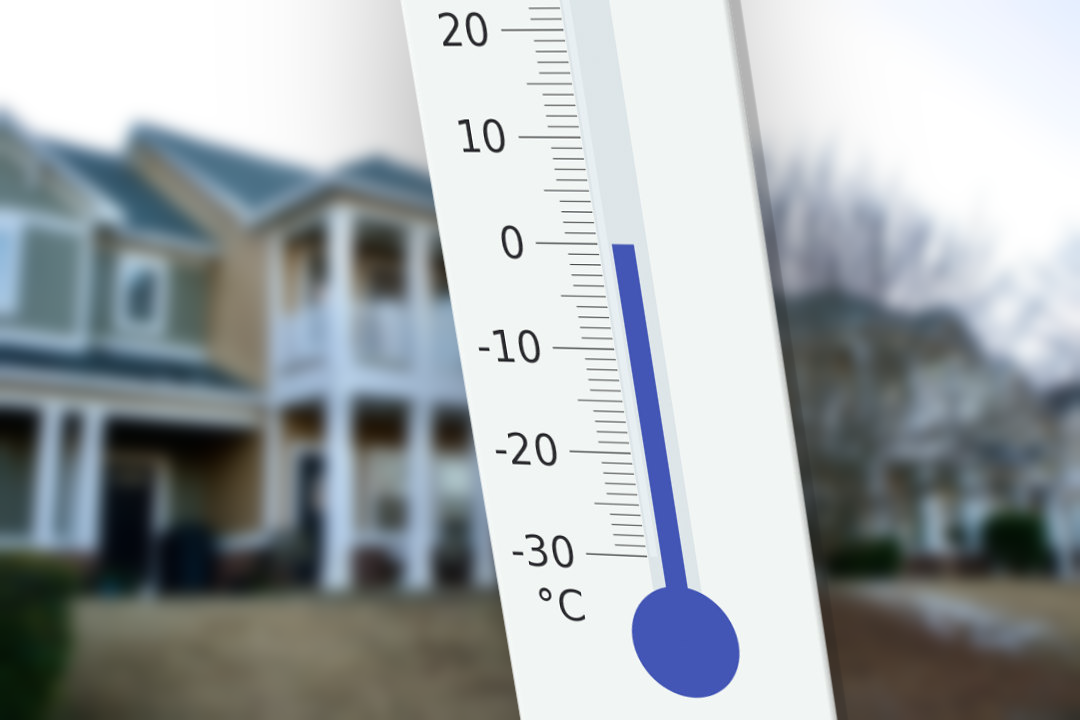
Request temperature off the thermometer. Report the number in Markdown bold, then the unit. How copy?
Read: **0** °C
